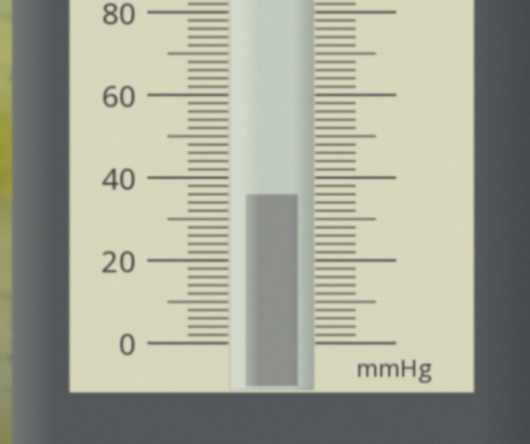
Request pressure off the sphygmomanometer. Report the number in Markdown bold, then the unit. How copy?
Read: **36** mmHg
